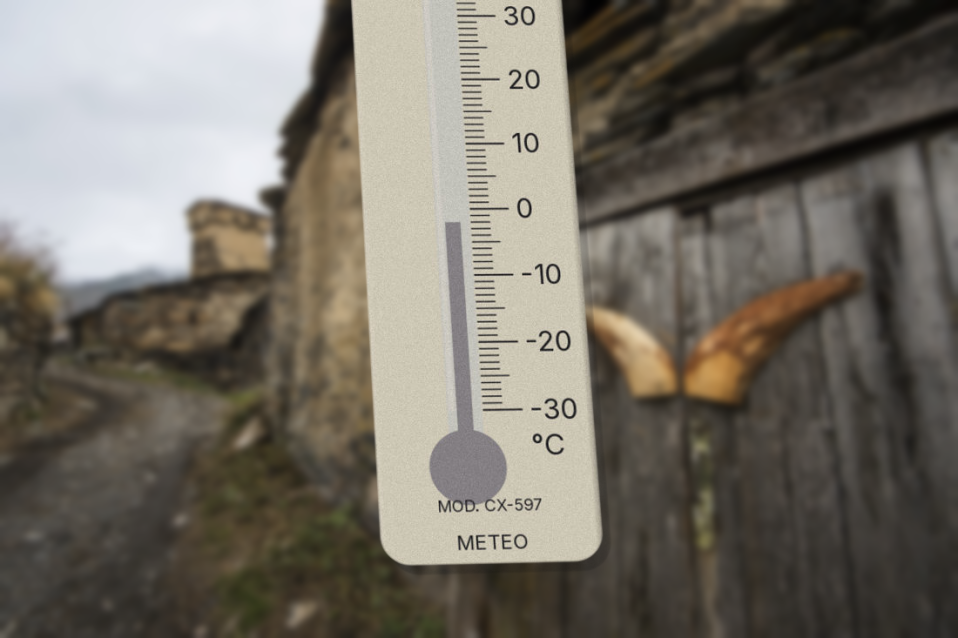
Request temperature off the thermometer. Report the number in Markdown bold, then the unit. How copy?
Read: **-2** °C
